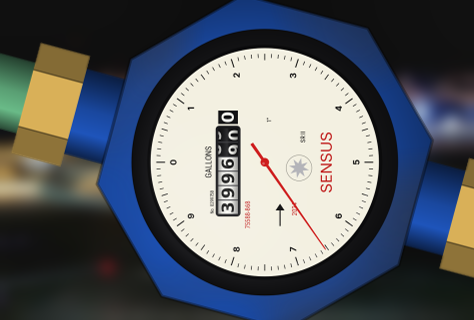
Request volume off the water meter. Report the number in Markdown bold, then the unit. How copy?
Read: **3996896.5** gal
